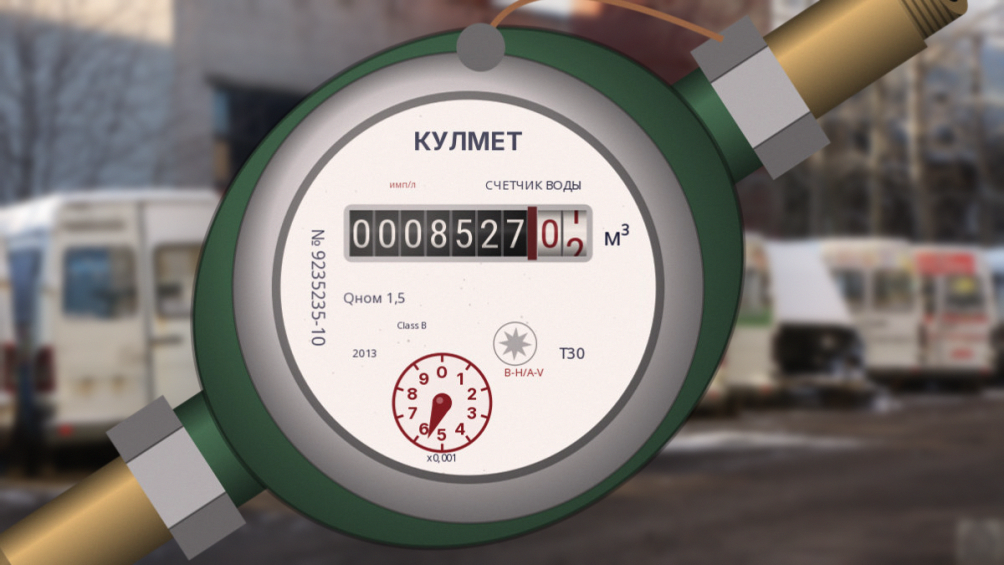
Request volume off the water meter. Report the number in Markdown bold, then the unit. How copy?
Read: **8527.015** m³
